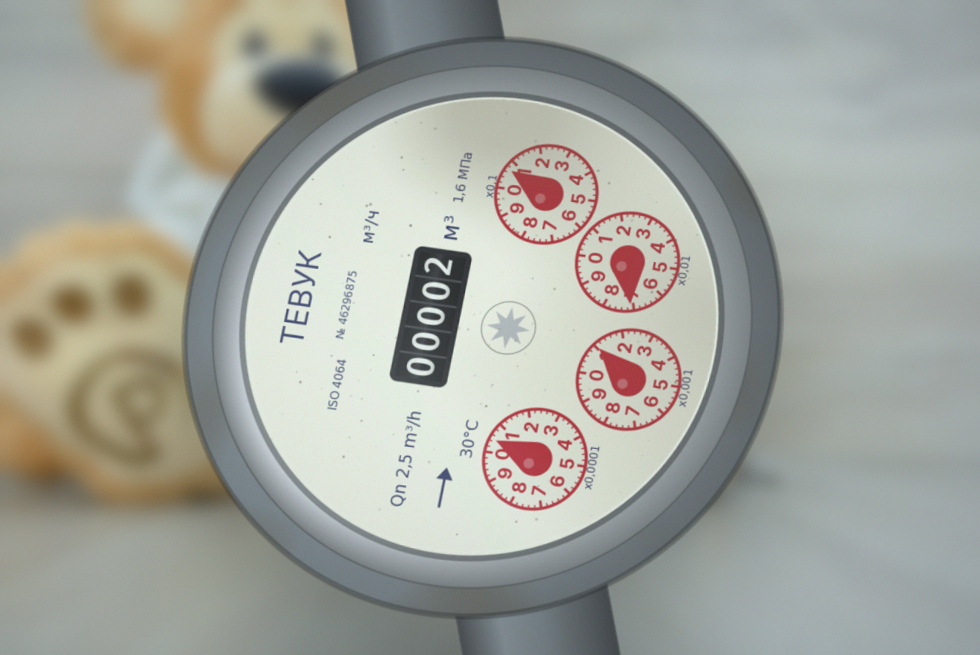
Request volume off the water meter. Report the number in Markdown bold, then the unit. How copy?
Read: **2.0710** m³
